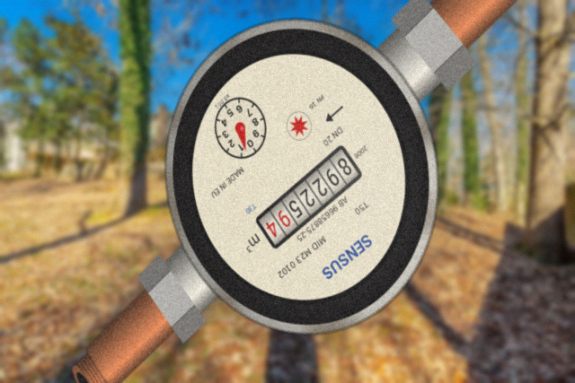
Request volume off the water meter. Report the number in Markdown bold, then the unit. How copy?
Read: **89225.940** m³
